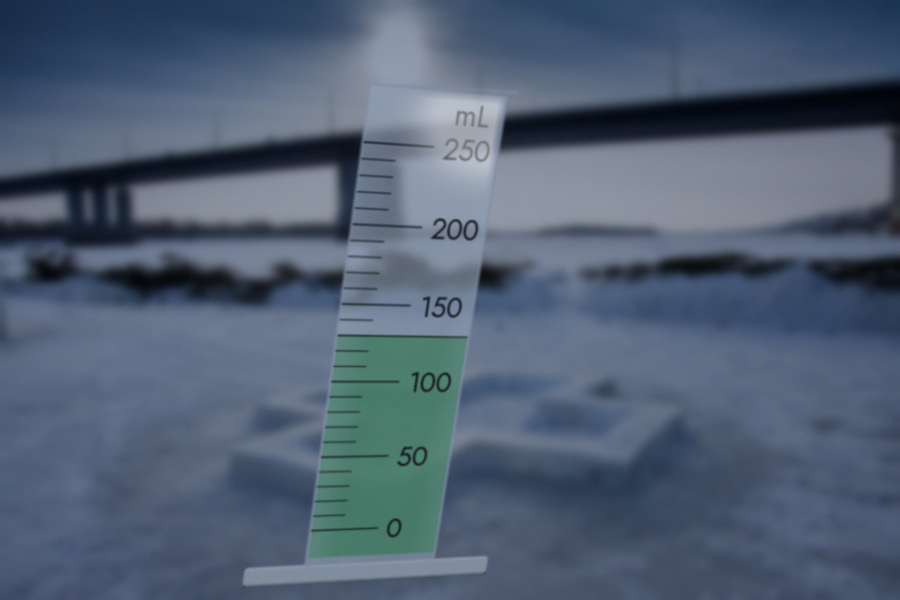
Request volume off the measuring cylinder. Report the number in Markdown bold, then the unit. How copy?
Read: **130** mL
